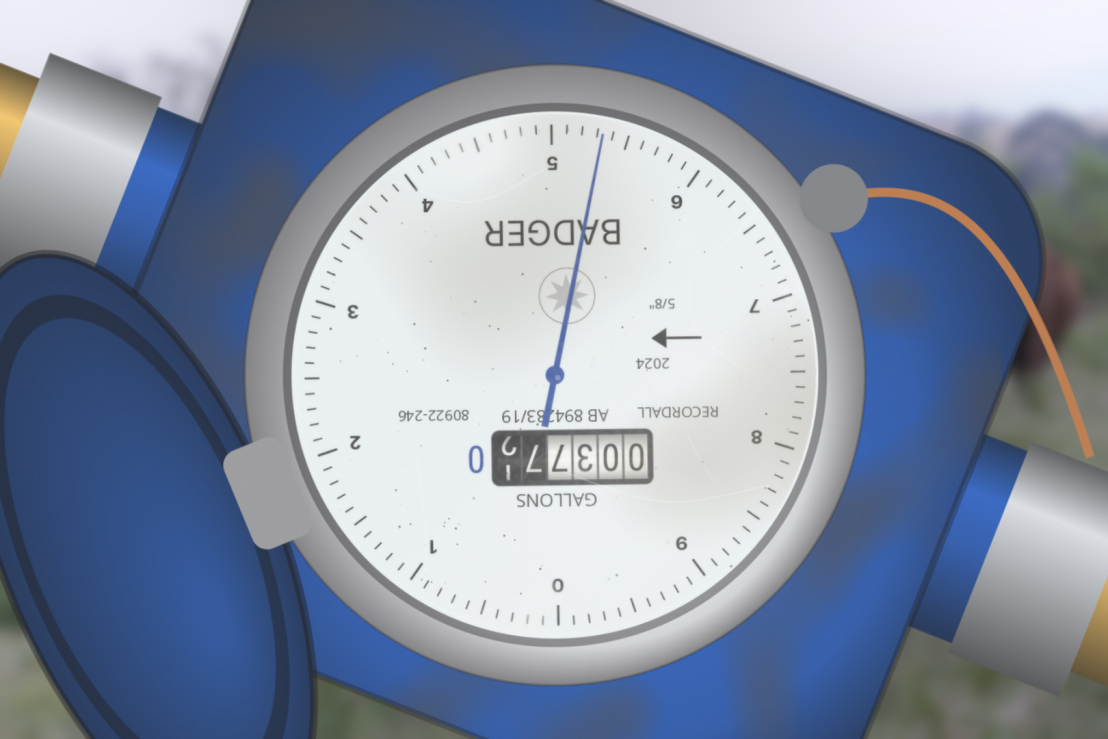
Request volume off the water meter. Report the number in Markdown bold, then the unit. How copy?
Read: **37715.3** gal
